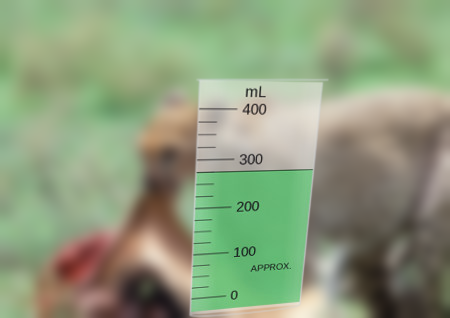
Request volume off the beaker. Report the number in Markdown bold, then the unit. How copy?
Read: **275** mL
